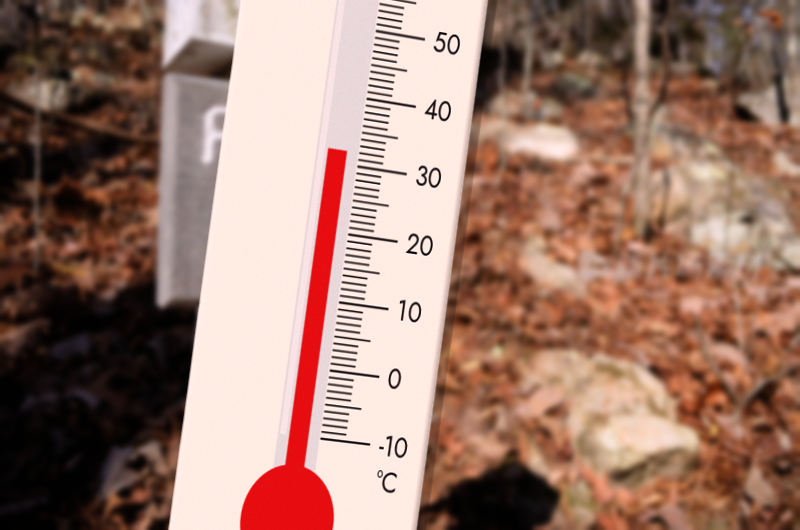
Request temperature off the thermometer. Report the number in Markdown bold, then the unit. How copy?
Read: **32** °C
